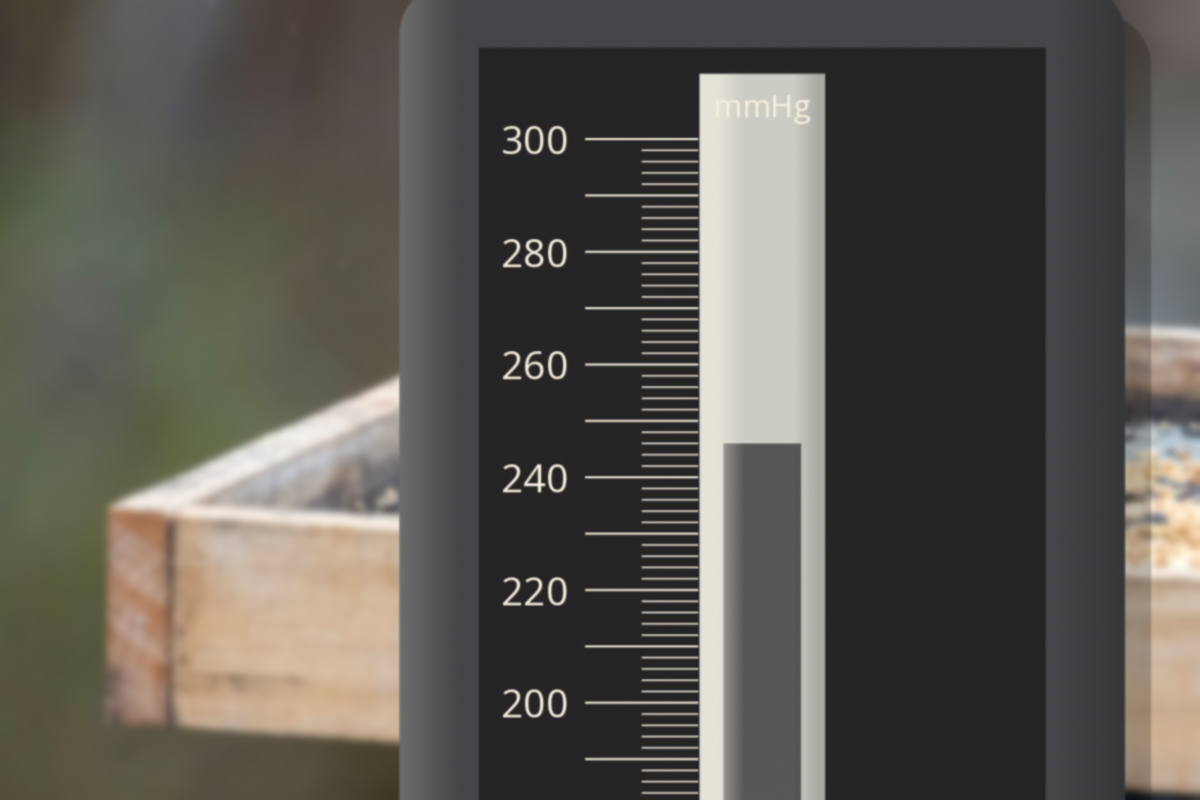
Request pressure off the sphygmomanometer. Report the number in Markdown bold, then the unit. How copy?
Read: **246** mmHg
